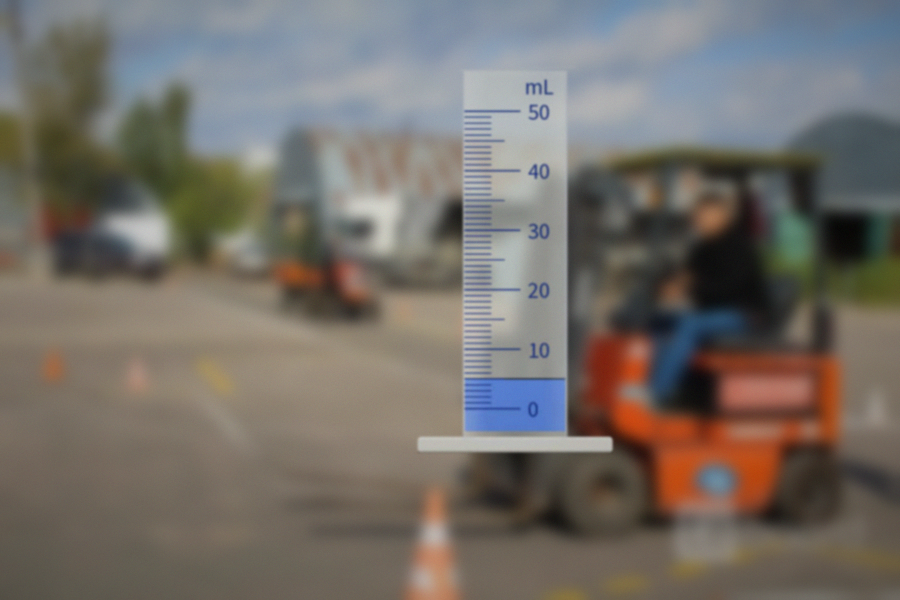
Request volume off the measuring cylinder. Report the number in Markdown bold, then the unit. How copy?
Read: **5** mL
